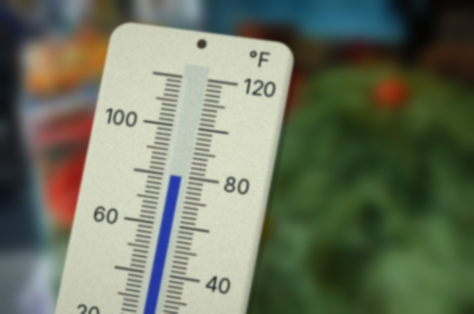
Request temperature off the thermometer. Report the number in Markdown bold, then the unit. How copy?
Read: **80** °F
